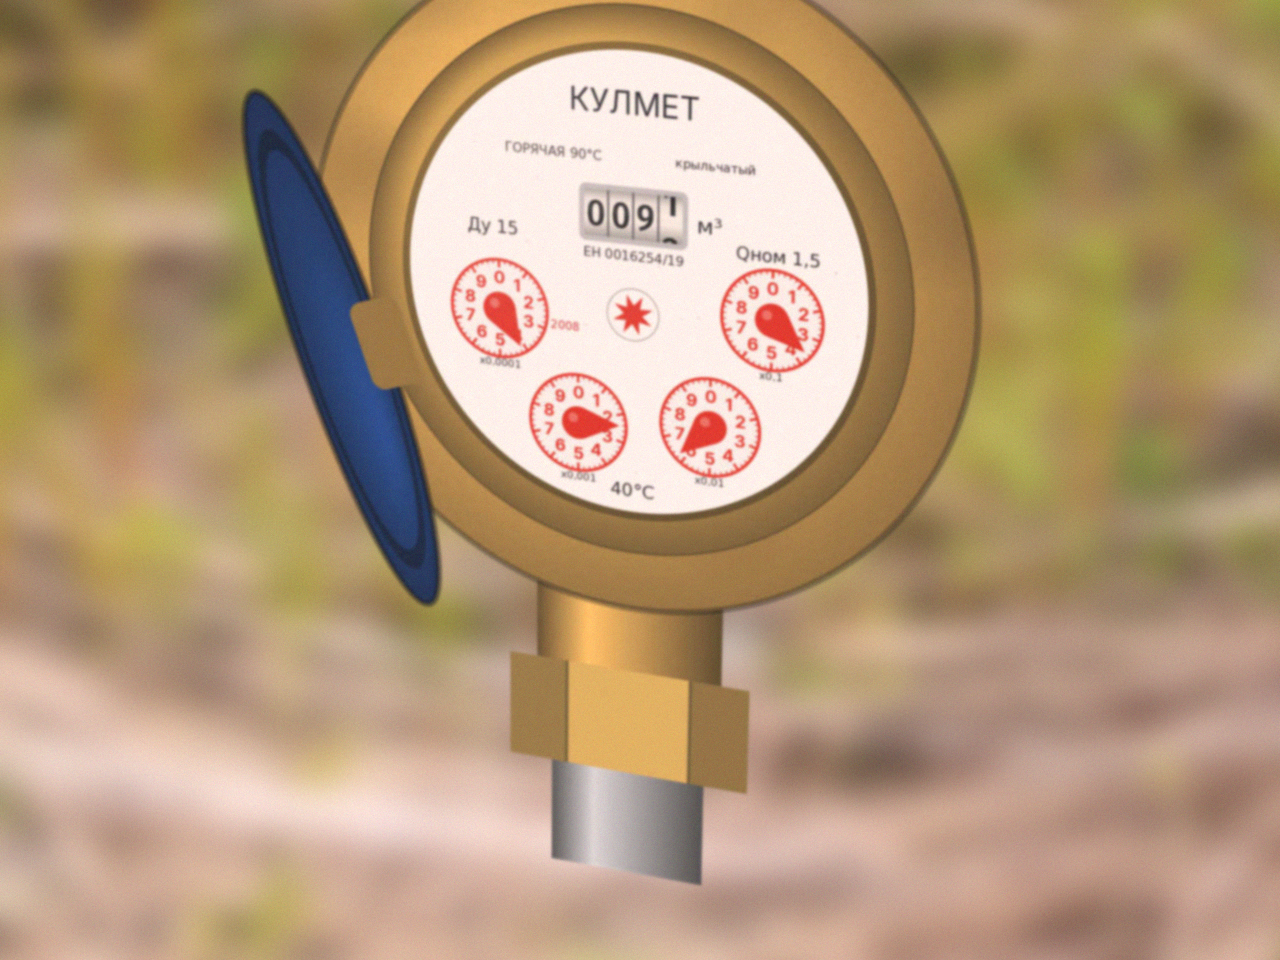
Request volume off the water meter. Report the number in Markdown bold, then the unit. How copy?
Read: **91.3624** m³
